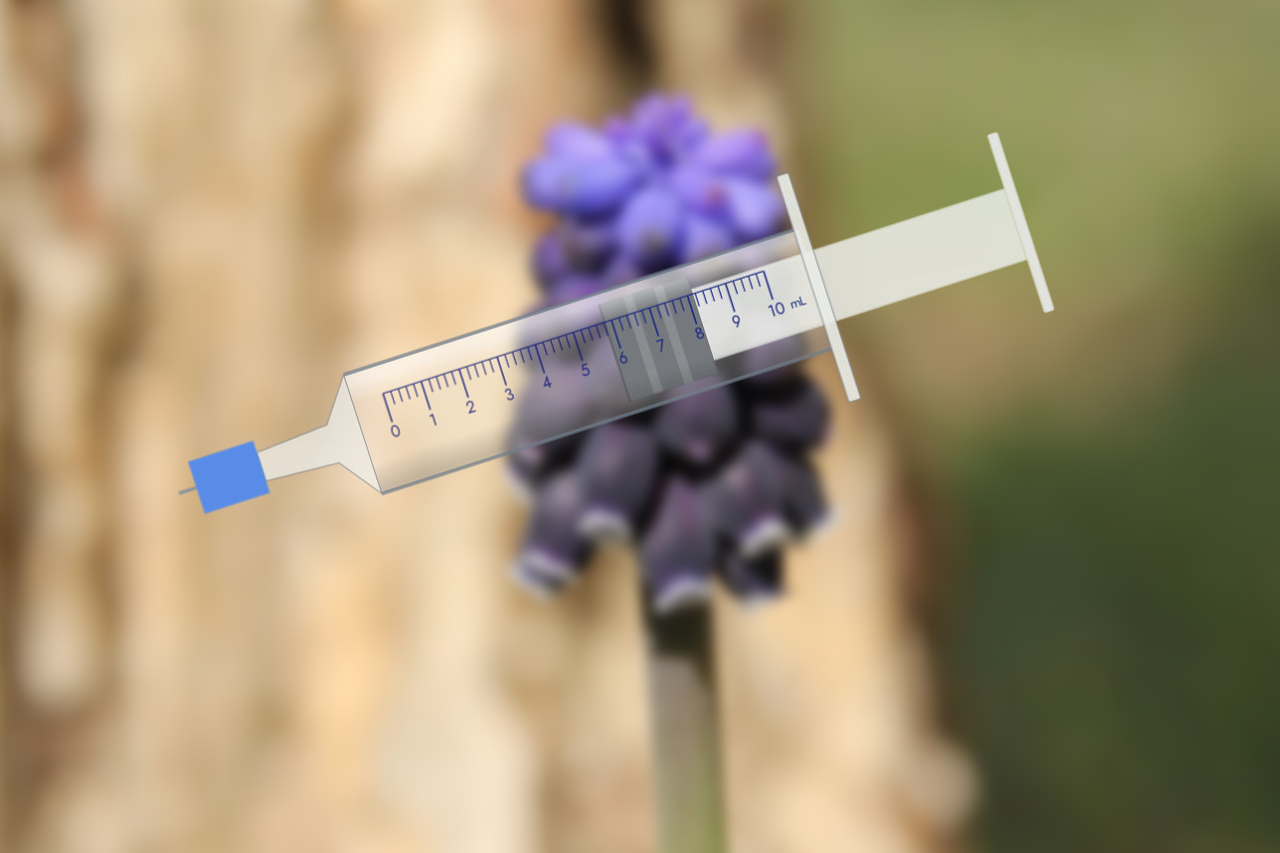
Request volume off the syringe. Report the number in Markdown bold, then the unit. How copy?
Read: **5.8** mL
